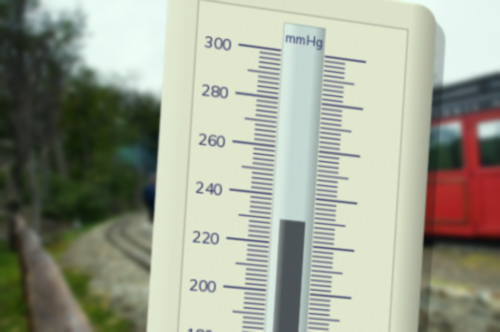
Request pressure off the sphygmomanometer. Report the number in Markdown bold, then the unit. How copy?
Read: **230** mmHg
